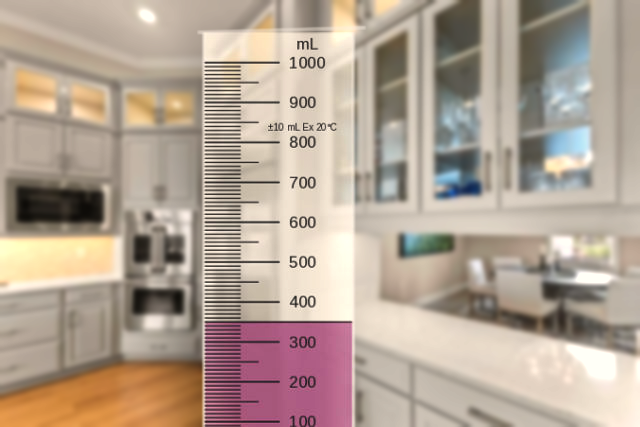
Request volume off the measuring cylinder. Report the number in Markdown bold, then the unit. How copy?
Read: **350** mL
